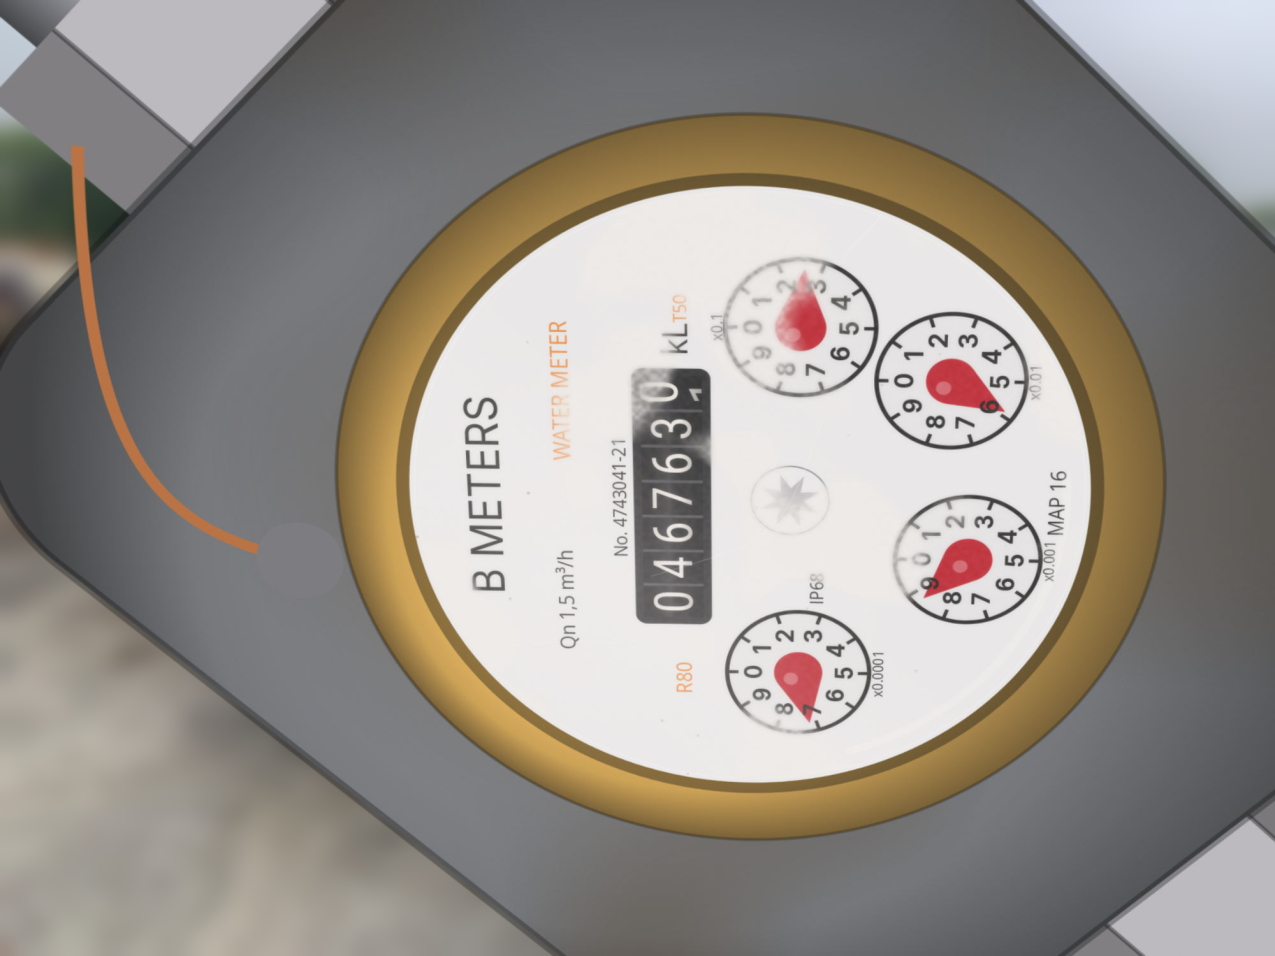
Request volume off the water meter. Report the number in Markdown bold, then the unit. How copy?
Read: **467630.2587** kL
